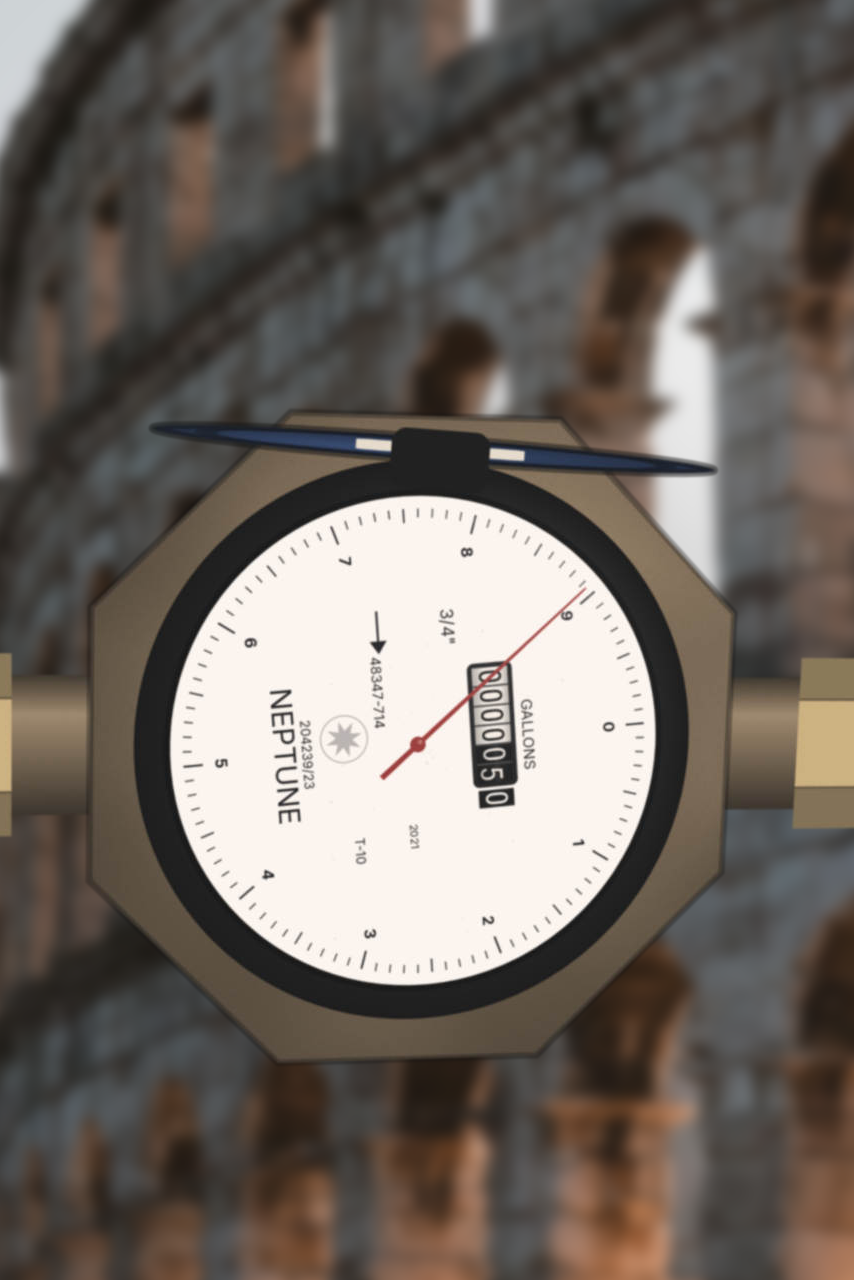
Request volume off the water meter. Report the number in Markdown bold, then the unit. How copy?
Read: **48.9** gal
